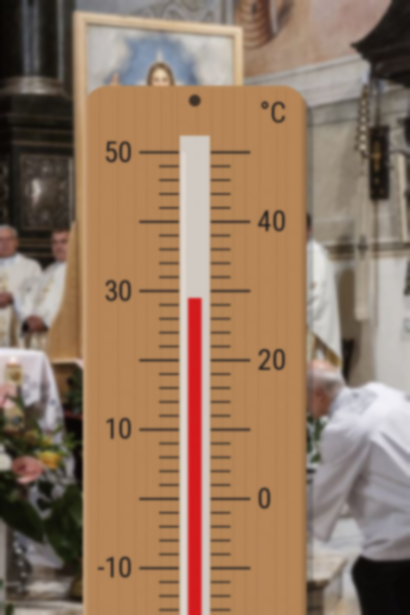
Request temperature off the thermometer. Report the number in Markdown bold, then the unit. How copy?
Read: **29** °C
